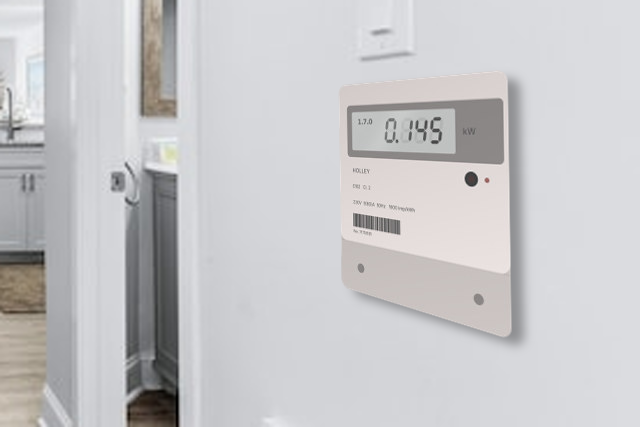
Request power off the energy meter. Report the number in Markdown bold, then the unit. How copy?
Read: **0.145** kW
